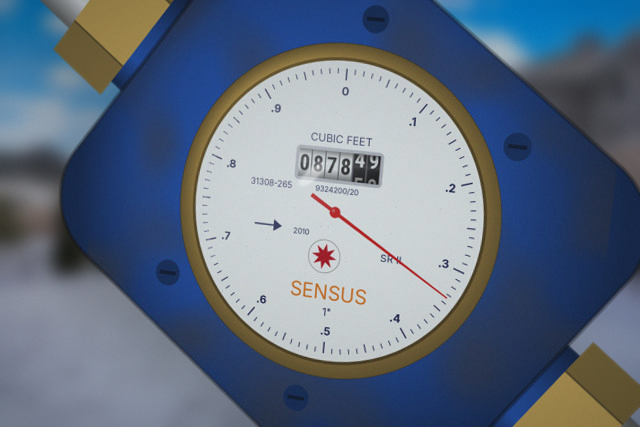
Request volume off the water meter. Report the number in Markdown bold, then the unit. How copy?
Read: **87849.33** ft³
